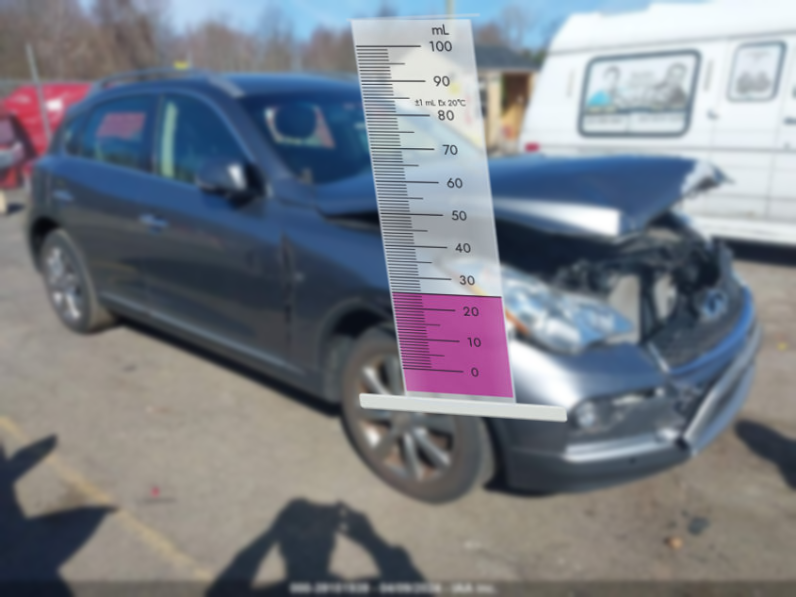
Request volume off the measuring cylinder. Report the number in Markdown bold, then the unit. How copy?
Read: **25** mL
